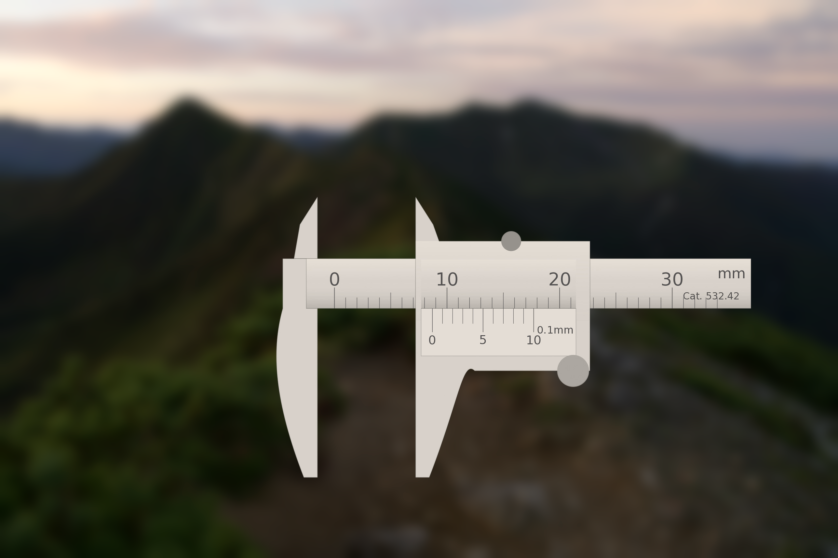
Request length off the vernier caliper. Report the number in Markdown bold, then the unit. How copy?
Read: **8.7** mm
